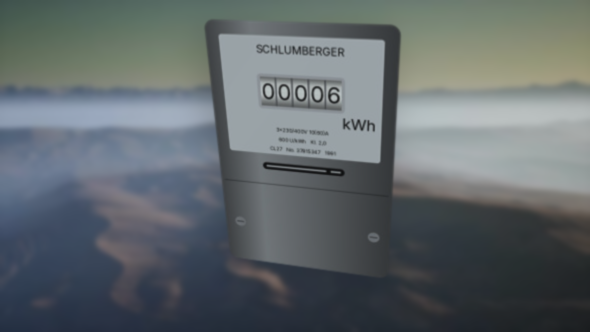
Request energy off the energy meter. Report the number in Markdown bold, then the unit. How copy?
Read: **6** kWh
